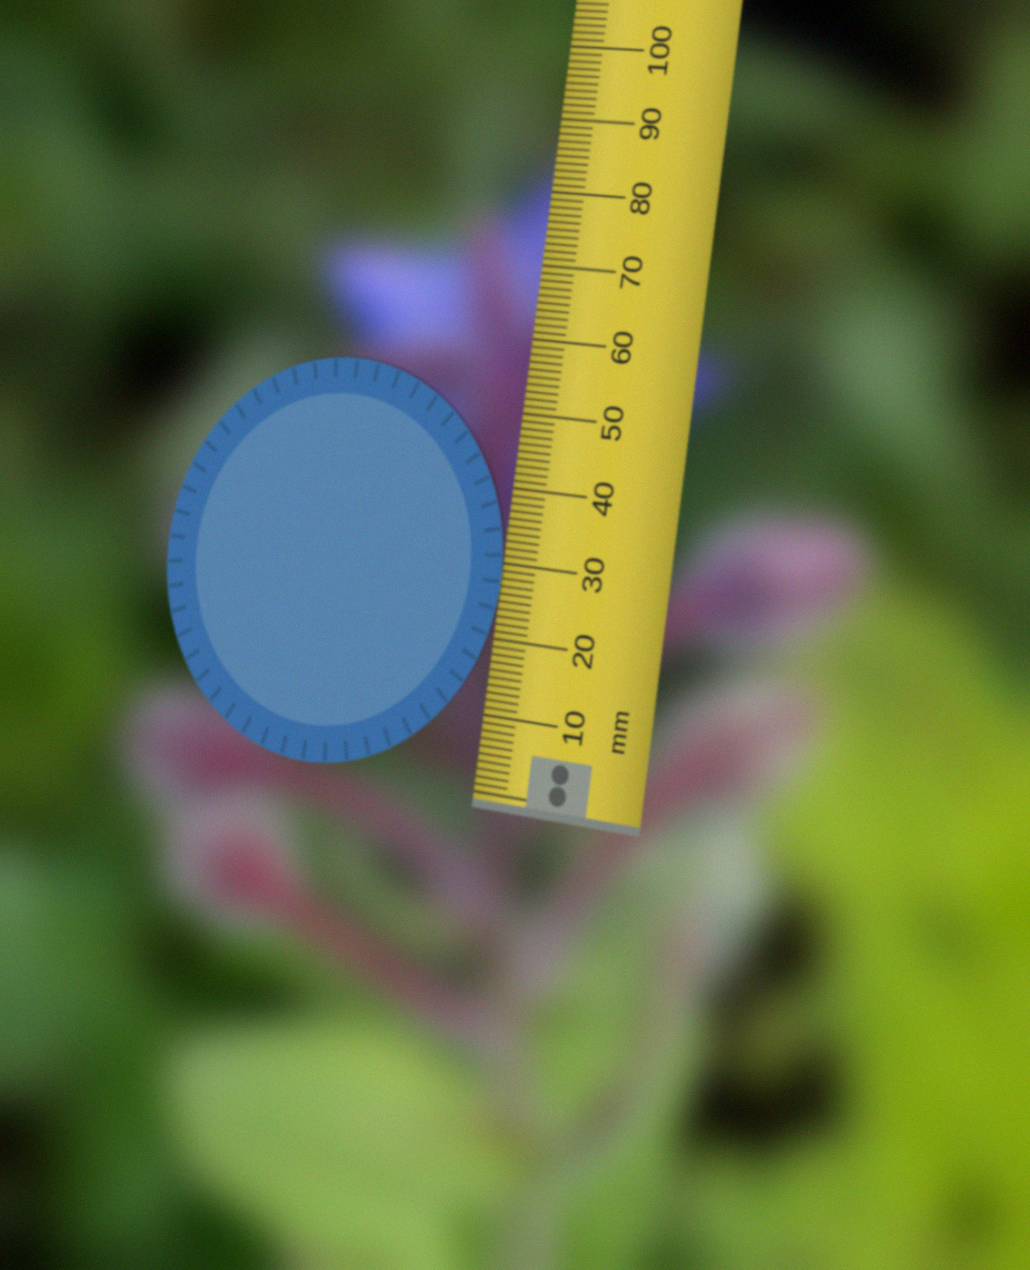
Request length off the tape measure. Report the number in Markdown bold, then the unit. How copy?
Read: **55** mm
